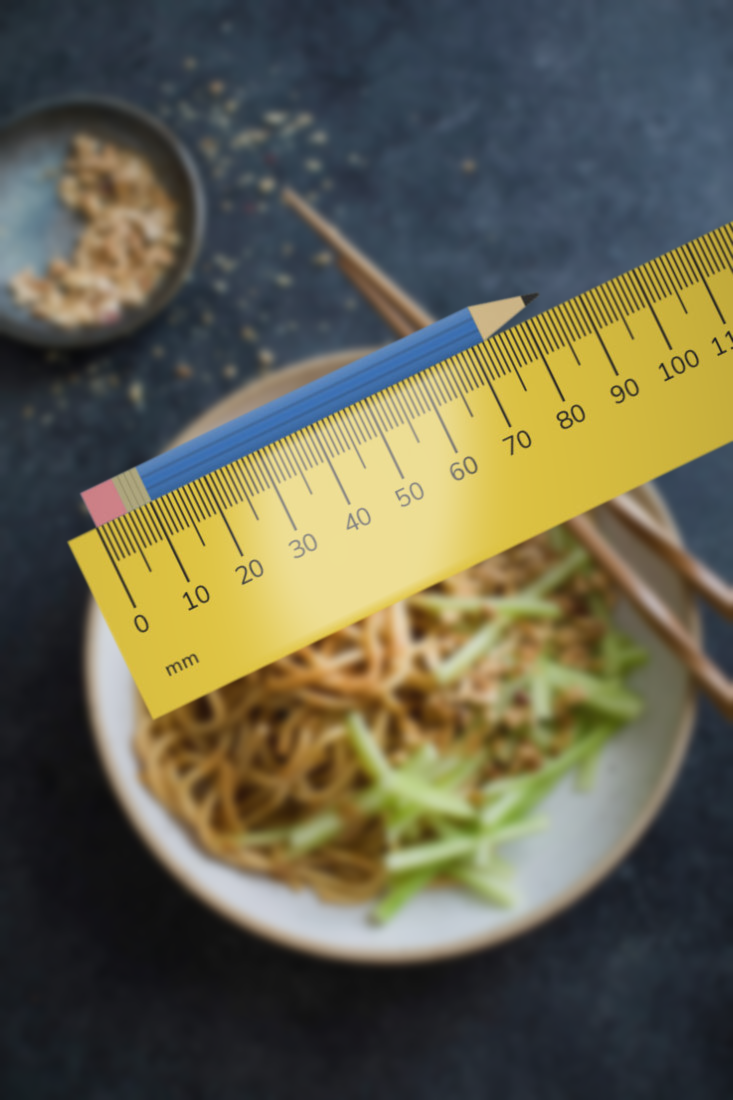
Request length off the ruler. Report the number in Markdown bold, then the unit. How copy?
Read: **84** mm
